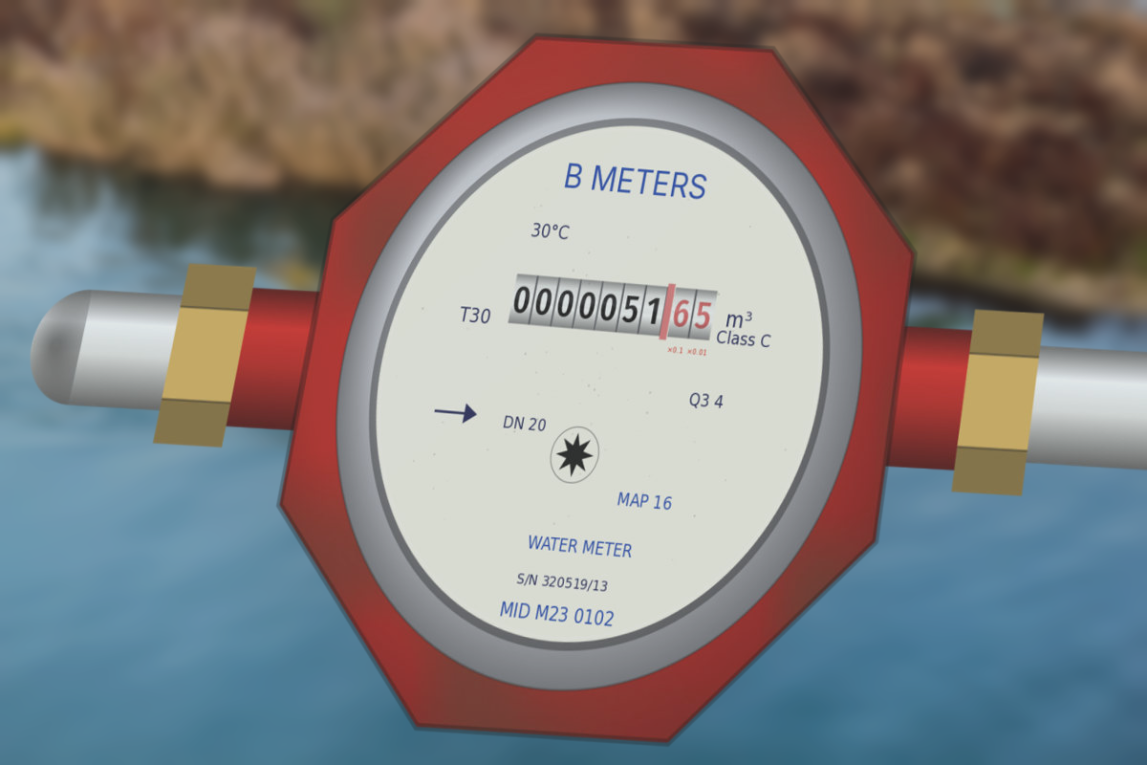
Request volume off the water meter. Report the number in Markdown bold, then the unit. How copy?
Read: **51.65** m³
